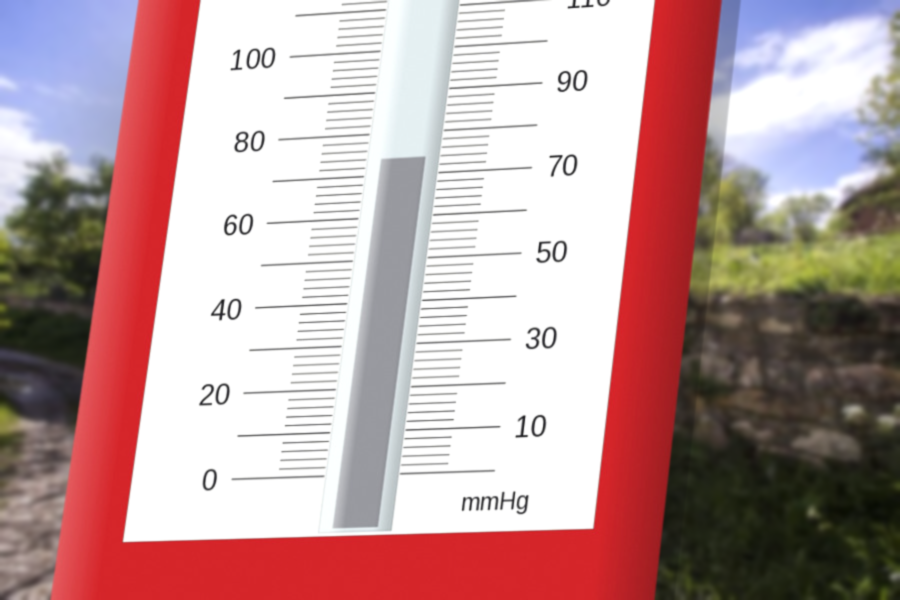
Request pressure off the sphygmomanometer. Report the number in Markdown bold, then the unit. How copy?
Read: **74** mmHg
